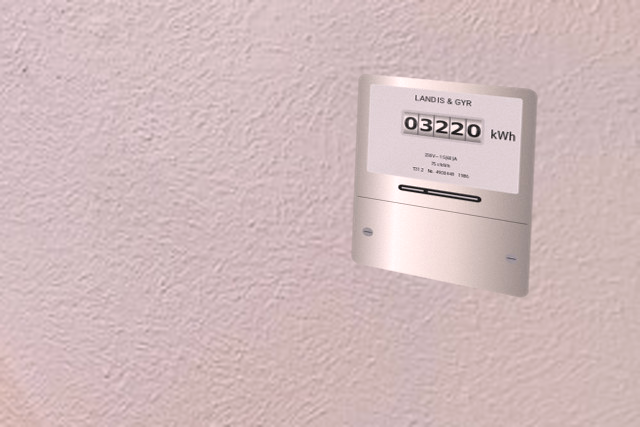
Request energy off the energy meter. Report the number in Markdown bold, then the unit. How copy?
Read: **3220** kWh
